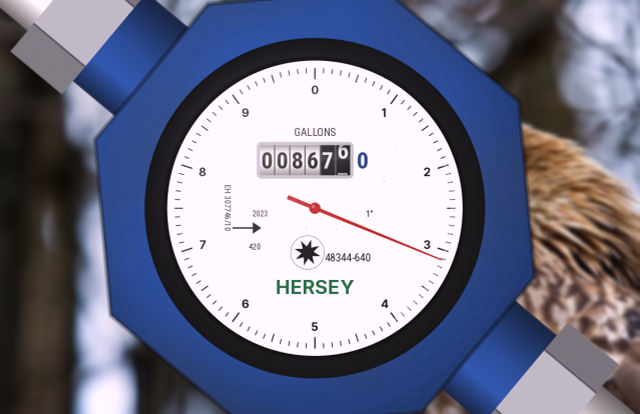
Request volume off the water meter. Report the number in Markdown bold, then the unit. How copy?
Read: **86763.1** gal
